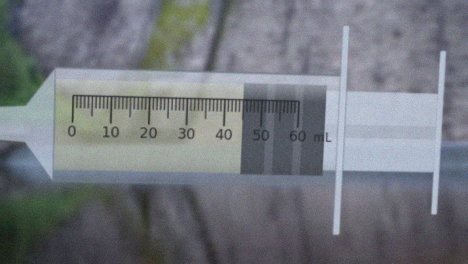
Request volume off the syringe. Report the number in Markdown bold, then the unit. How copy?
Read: **45** mL
